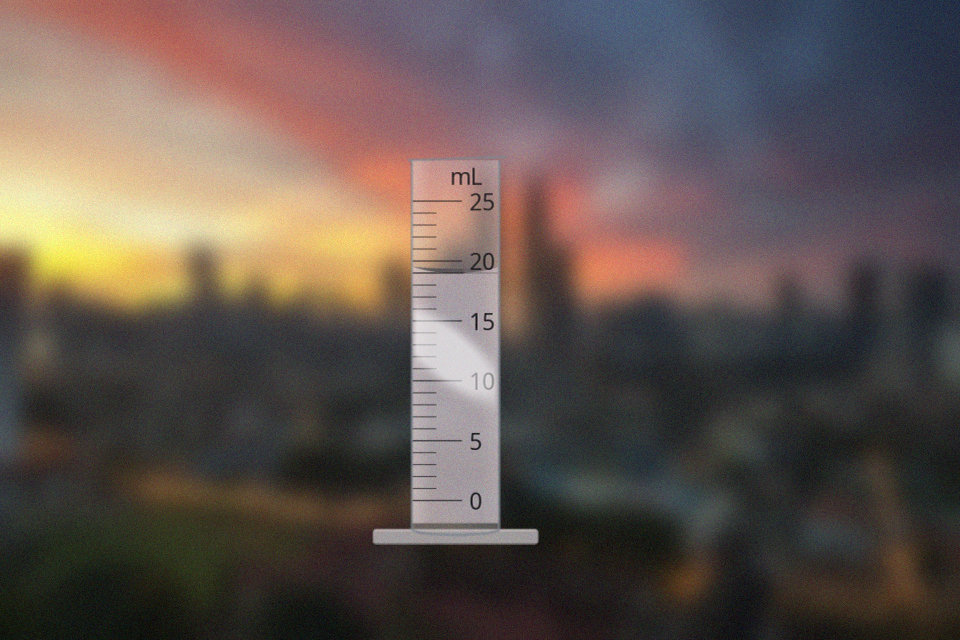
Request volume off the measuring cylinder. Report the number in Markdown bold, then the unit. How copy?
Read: **19** mL
